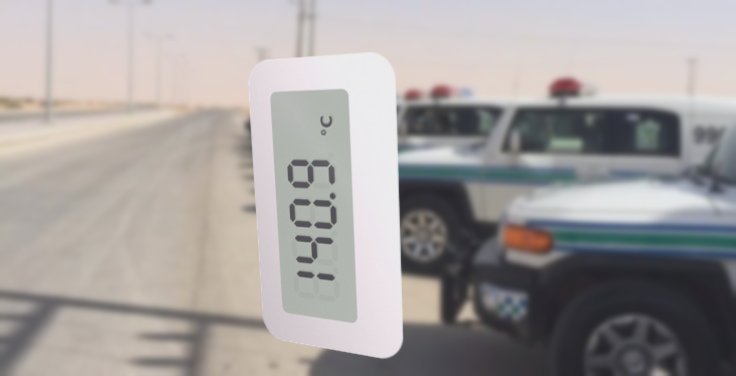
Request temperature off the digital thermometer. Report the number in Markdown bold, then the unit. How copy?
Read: **140.9** °C
